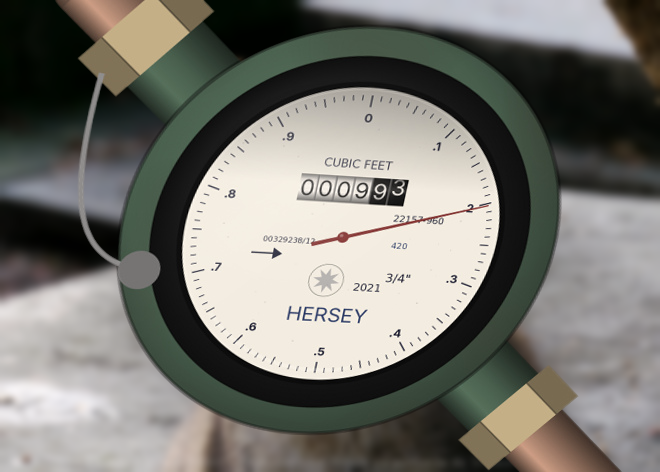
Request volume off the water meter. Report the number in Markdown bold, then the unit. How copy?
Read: **993.20** ft³
